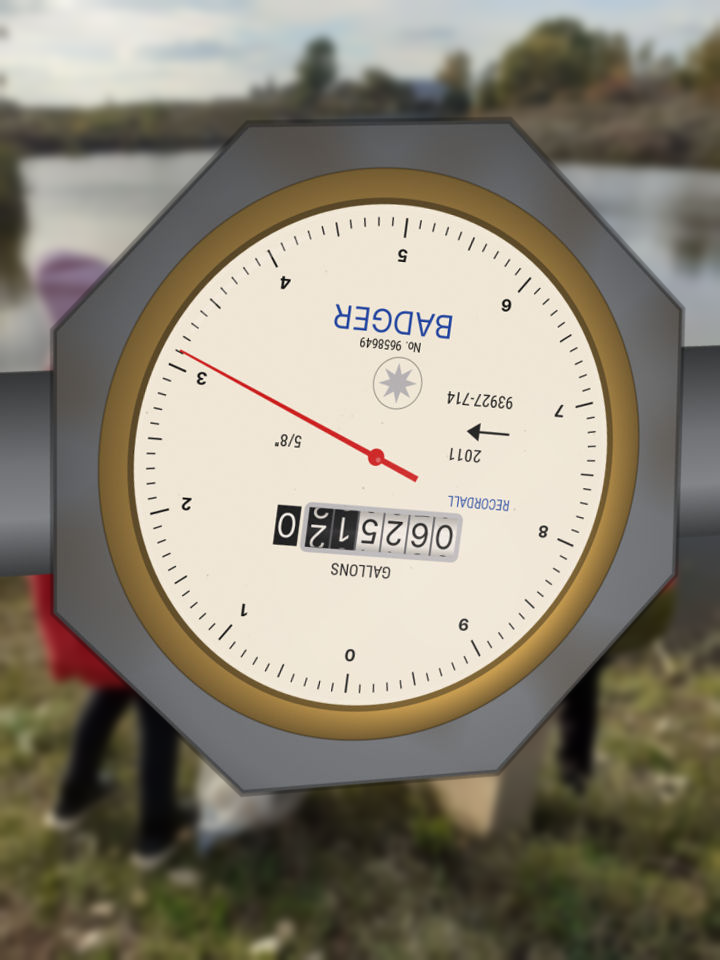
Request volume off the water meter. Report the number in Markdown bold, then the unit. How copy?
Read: **625123.1** gal
